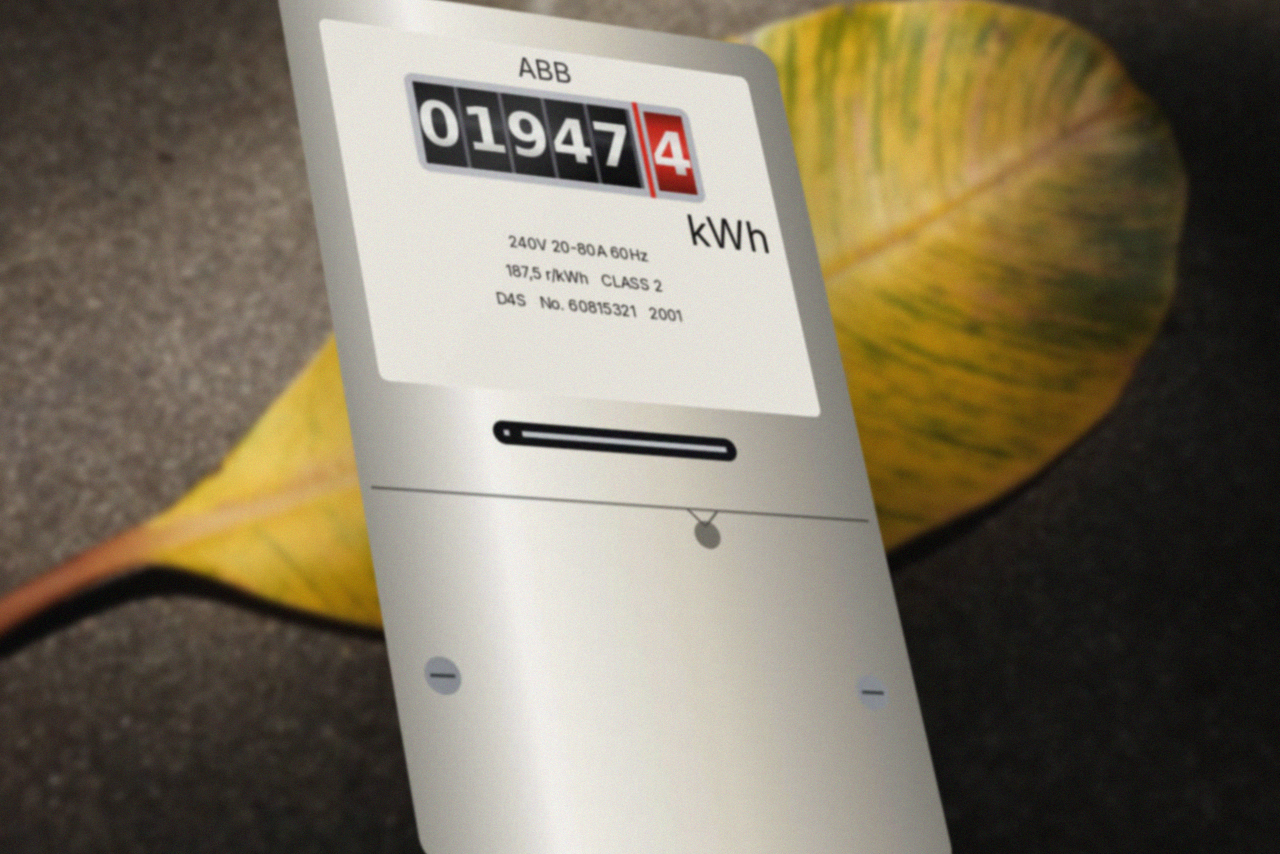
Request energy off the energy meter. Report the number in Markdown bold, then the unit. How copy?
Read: **1947.4** kWh
